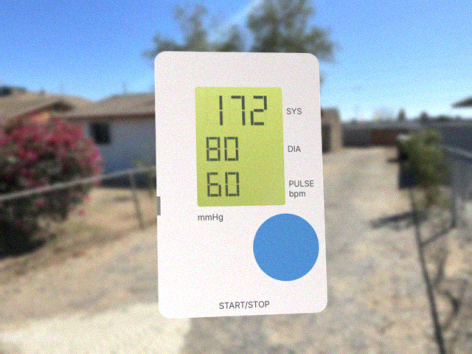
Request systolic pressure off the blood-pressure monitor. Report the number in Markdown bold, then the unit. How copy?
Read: **172** mmHg
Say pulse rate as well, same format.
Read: **60** bpm
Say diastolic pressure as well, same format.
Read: **80** mmHg
